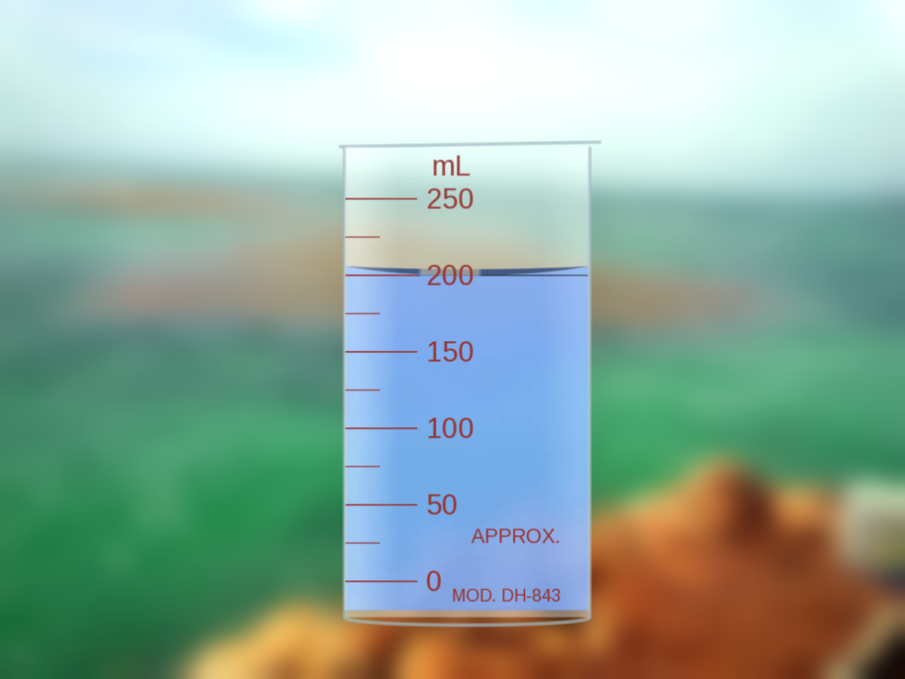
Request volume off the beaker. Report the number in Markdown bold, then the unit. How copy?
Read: **200** mL
